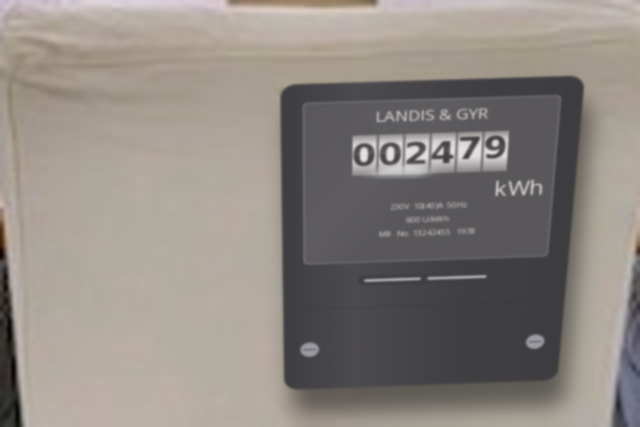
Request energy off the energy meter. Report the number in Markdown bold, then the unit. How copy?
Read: **2479** kWh
